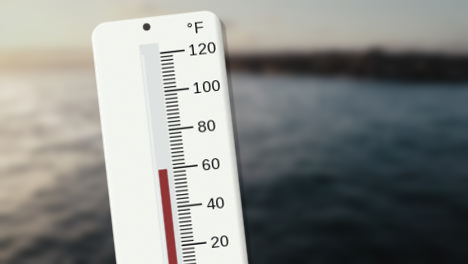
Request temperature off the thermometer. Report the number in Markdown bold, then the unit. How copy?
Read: **60** °F
